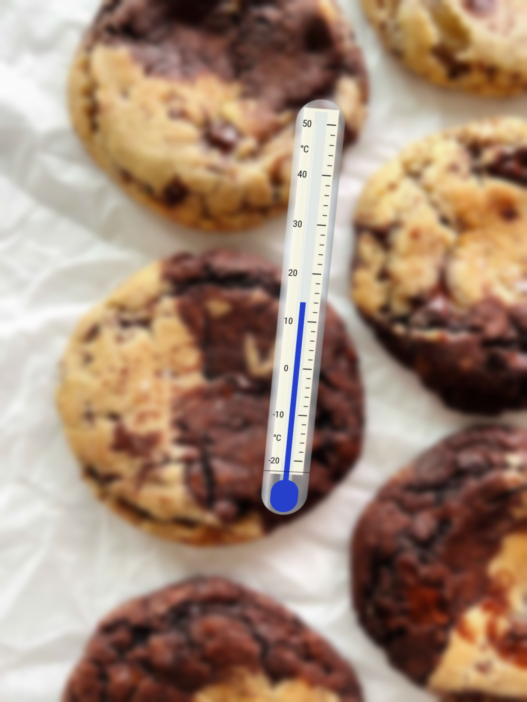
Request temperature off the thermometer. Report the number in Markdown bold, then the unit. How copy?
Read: **14** °C
